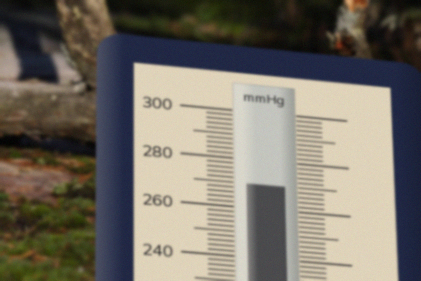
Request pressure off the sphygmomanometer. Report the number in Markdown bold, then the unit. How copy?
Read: **270** mmHg
